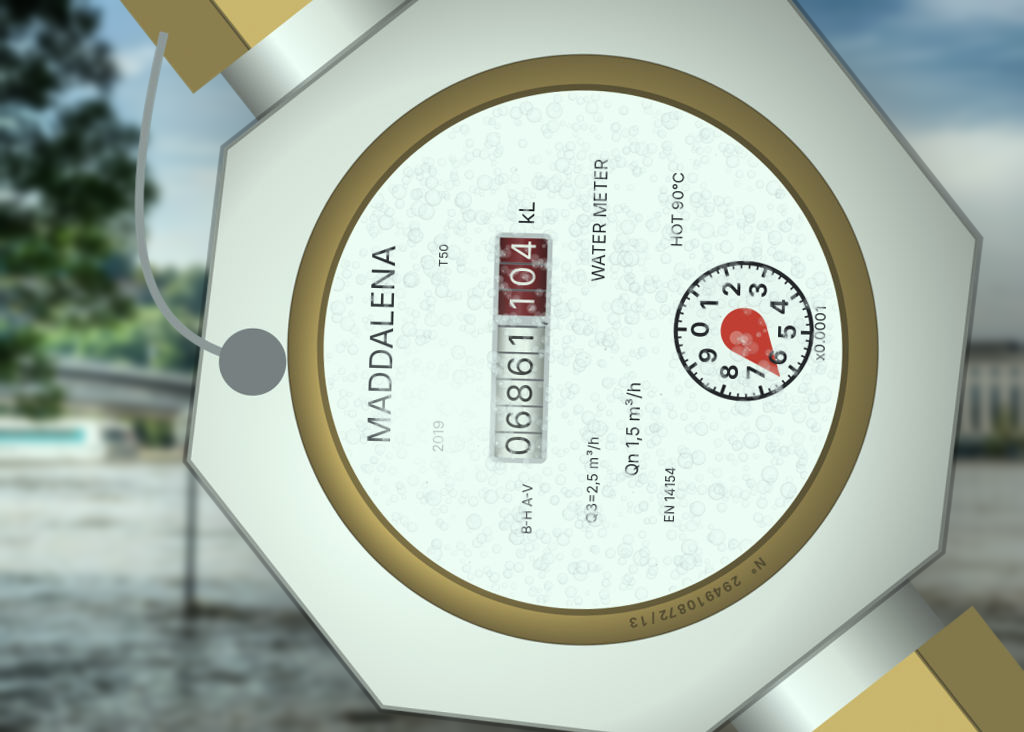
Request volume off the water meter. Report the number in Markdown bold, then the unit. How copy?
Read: **6861.1046** kL
